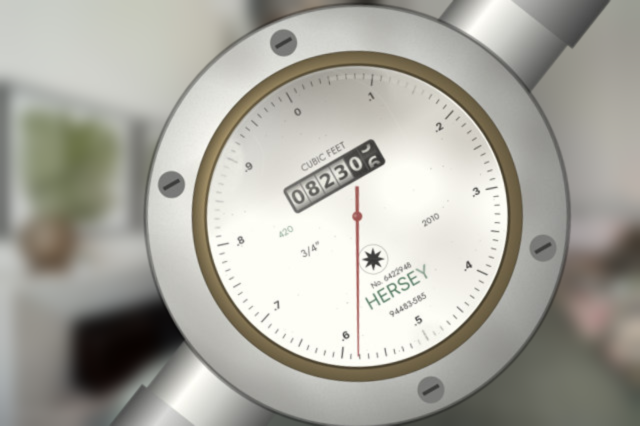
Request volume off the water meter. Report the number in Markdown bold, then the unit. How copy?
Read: **82305.58** ft³
